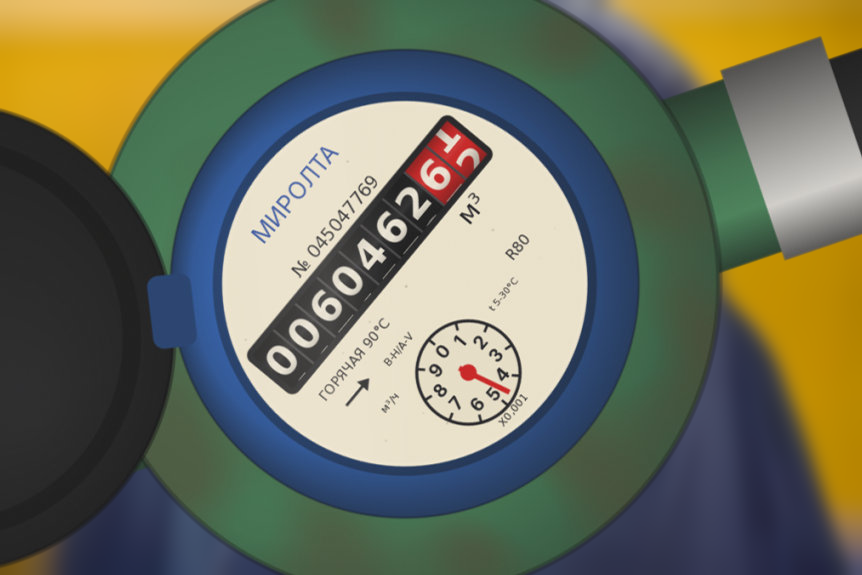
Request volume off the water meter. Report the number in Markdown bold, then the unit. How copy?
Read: **60462.614** m³
